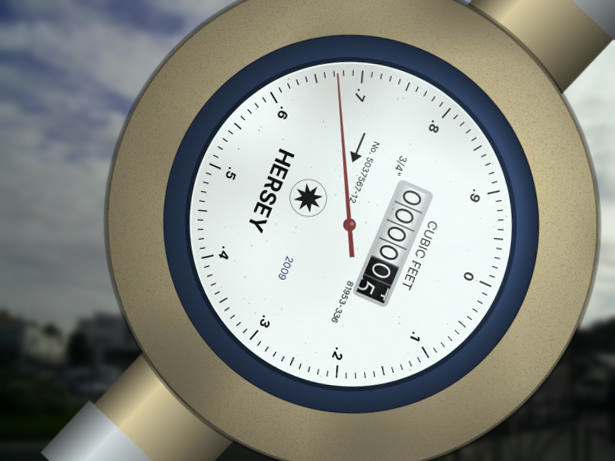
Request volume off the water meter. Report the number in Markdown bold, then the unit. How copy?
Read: **4.67** ft³
